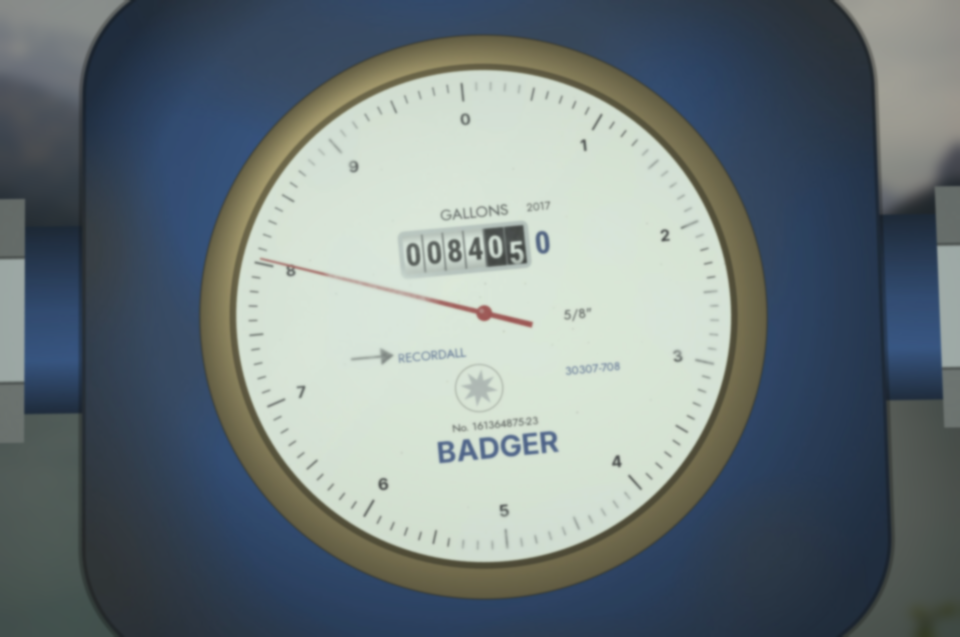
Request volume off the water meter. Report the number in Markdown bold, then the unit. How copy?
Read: **84048.0** gal
